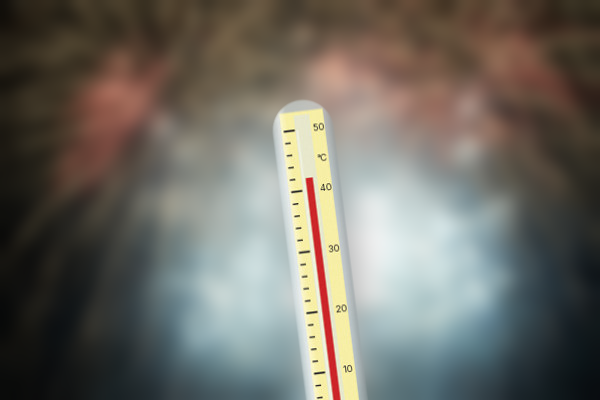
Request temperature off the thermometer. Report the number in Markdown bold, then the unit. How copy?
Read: **42** °C
